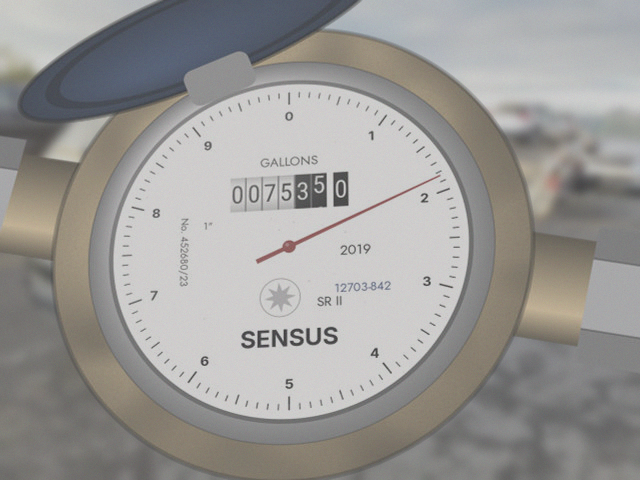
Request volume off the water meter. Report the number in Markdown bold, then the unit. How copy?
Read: **75351.8** gal
